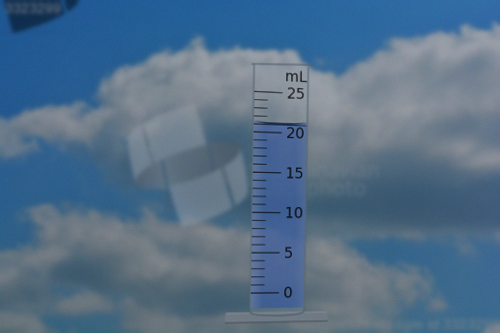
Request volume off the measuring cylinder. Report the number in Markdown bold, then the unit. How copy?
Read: **21** mL
